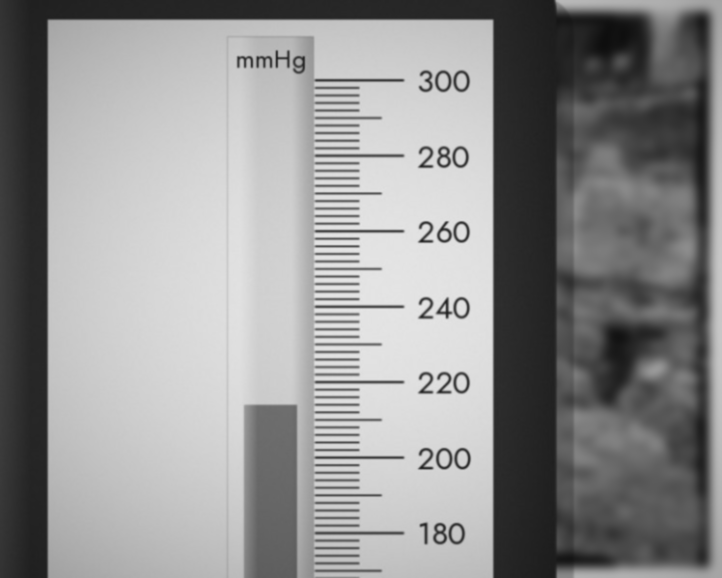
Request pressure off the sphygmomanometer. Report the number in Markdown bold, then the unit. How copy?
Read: **214** mmHg
